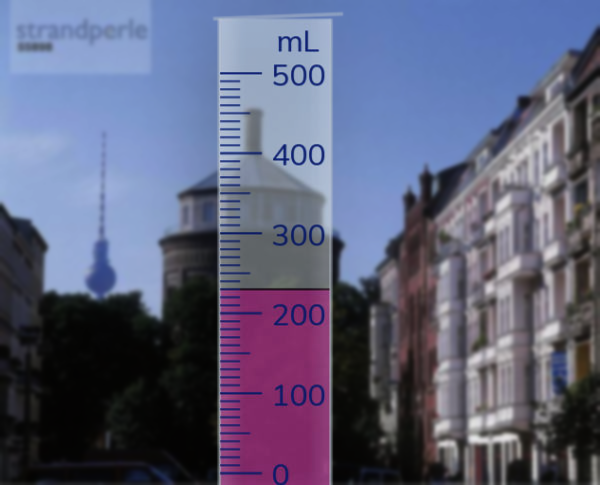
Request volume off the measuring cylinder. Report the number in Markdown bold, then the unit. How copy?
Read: **230** mL
